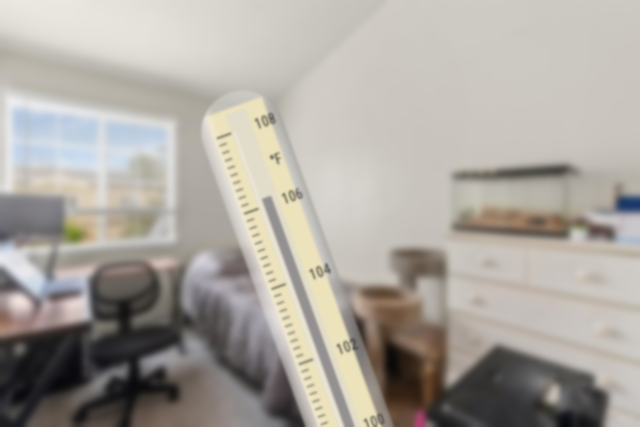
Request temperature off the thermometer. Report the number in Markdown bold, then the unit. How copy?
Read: **106.2** °F
